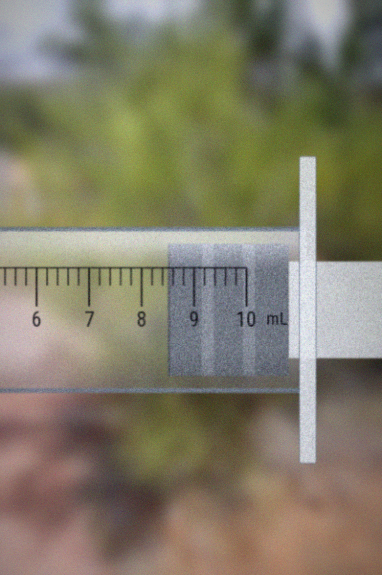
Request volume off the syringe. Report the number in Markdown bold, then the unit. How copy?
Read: **8.5** mL
